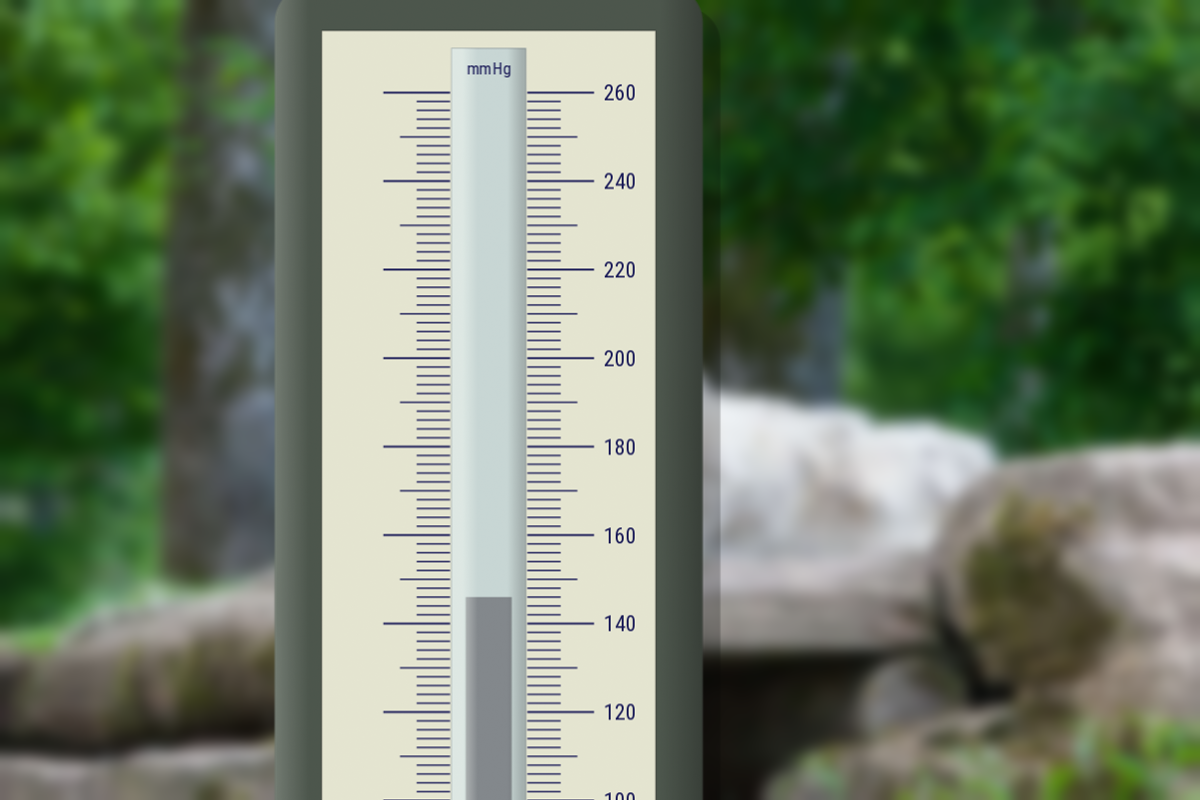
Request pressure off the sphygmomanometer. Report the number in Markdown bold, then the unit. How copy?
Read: **146** mmHg
